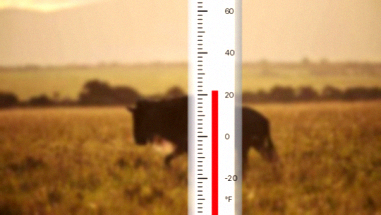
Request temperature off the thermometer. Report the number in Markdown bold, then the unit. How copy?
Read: **22** °F
